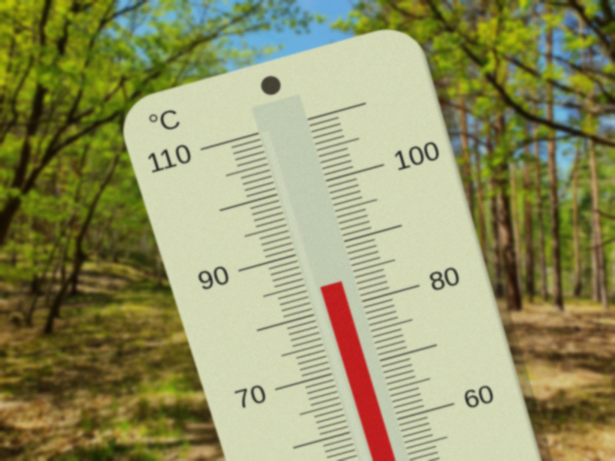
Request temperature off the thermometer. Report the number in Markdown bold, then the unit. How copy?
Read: **84** °C
